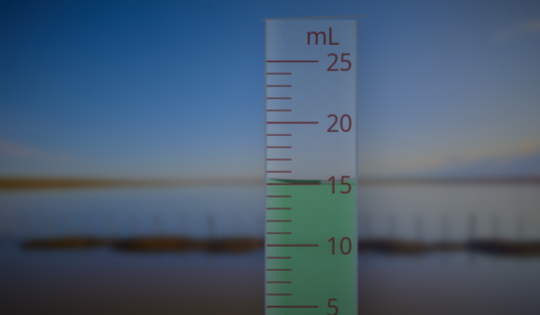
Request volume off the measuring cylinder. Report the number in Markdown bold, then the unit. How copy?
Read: **15** mL
